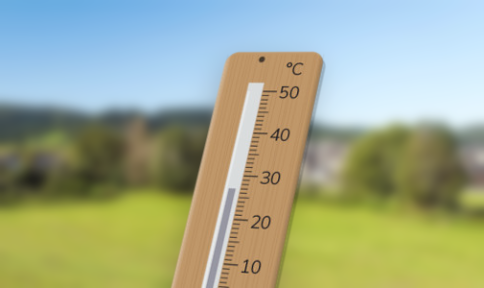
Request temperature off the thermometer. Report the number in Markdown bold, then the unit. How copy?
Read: **27** °C
